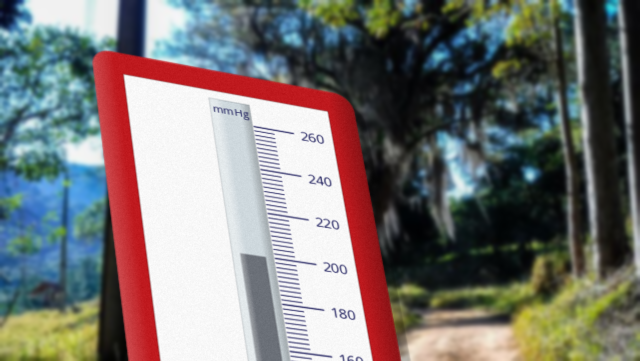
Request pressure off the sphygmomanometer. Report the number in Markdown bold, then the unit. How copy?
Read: **200** mmHg
